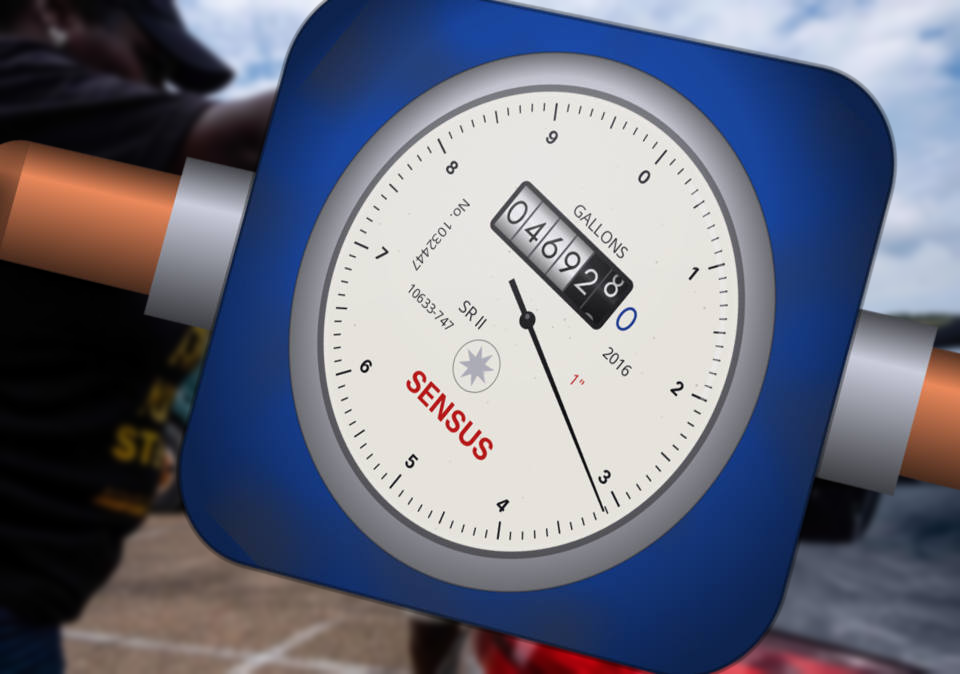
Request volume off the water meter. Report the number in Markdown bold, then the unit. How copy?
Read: **469283.1** gal
